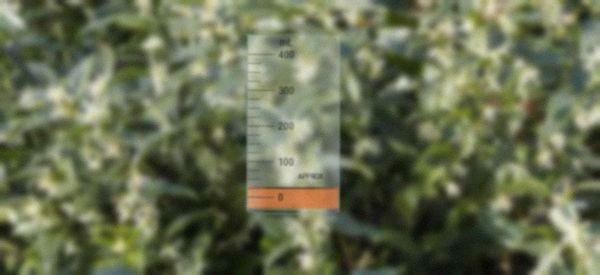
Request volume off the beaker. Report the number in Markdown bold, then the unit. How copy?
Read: **25** mL
